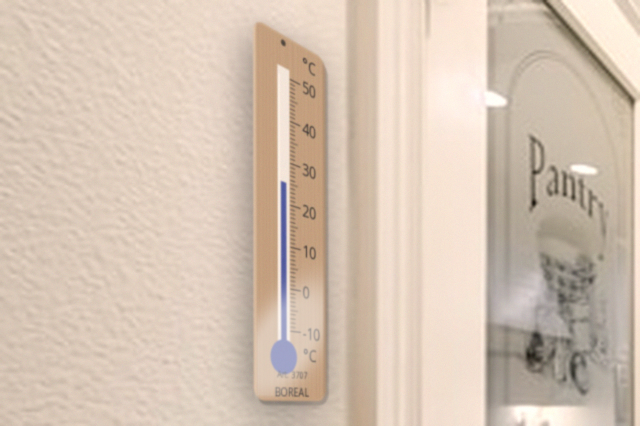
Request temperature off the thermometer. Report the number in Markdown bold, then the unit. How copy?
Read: **25** °C
